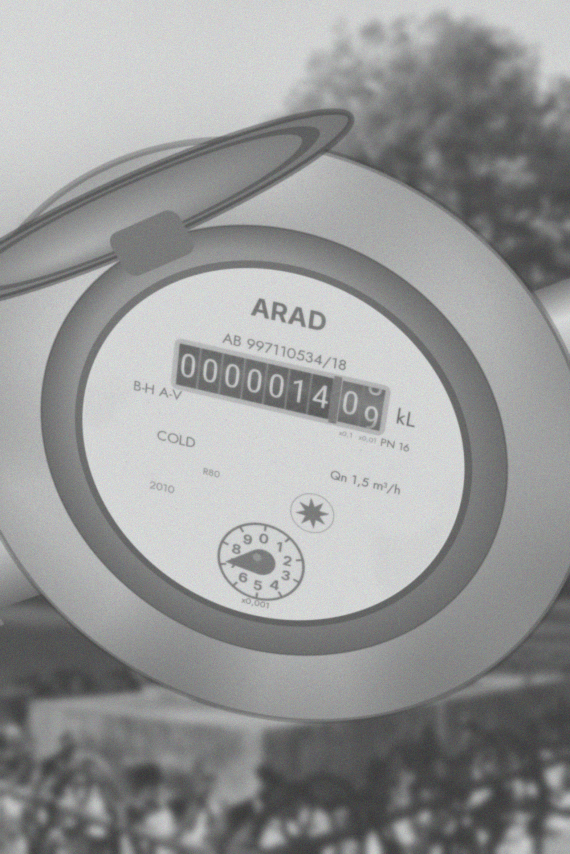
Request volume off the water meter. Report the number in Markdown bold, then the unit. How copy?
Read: **14.087** kL
